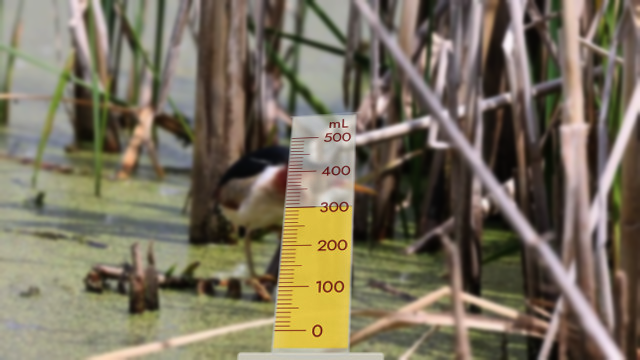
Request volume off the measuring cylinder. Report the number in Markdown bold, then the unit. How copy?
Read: **300** mL
